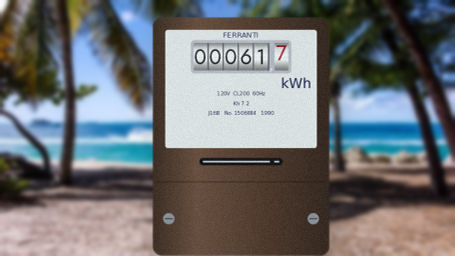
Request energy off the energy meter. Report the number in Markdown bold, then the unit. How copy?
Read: **61.7** kWh
